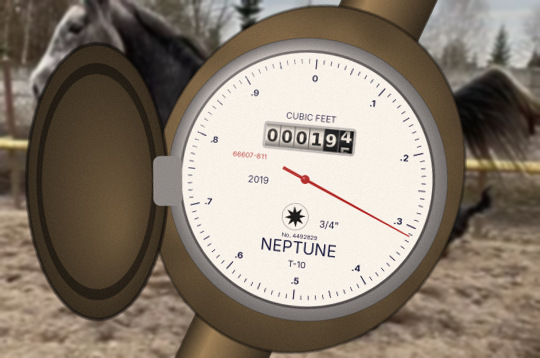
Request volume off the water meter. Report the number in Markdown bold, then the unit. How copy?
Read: **194.31** ft³
